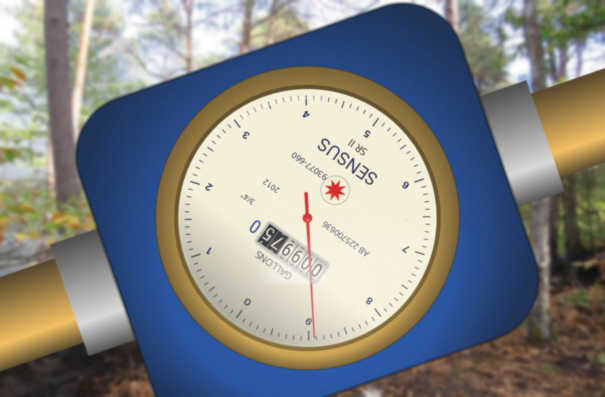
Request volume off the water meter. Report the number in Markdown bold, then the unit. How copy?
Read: **99748.9** gal
